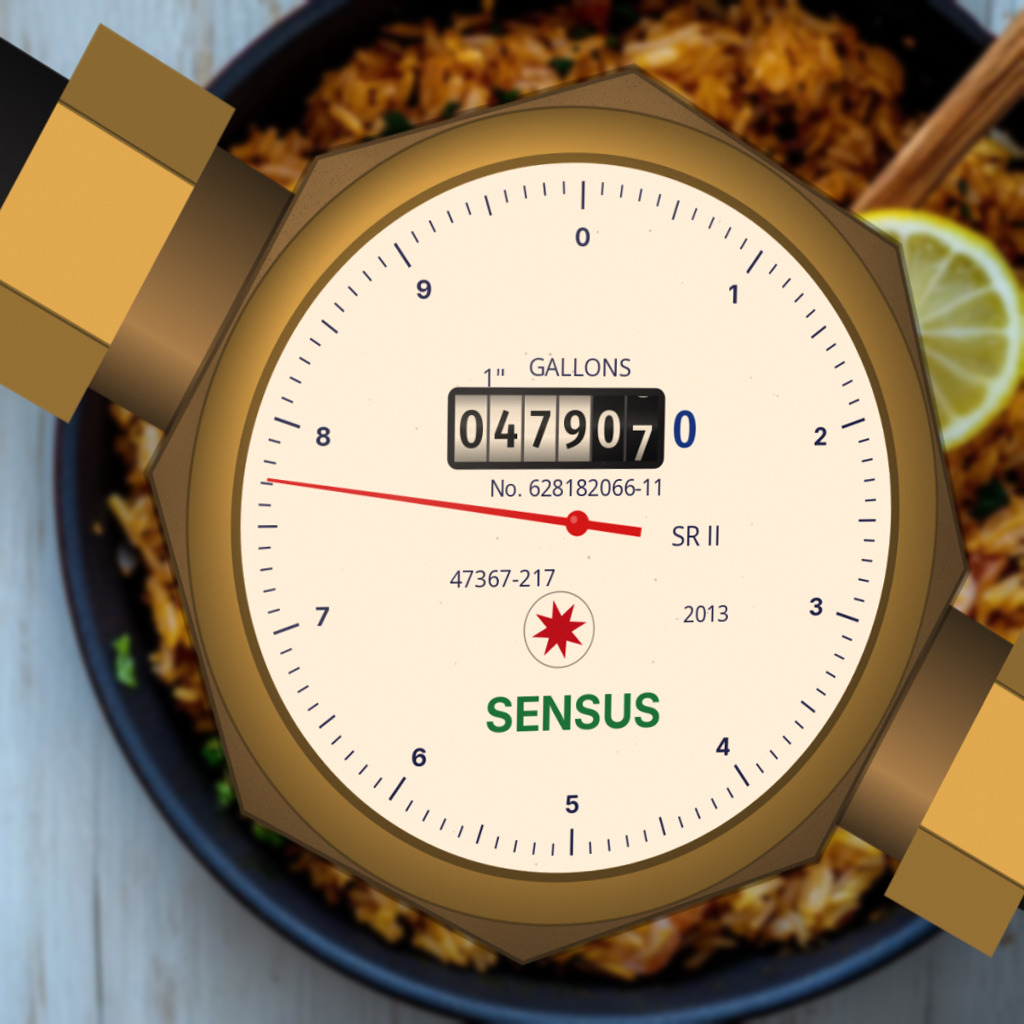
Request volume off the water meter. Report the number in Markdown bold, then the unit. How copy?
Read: **479067.7** gal
